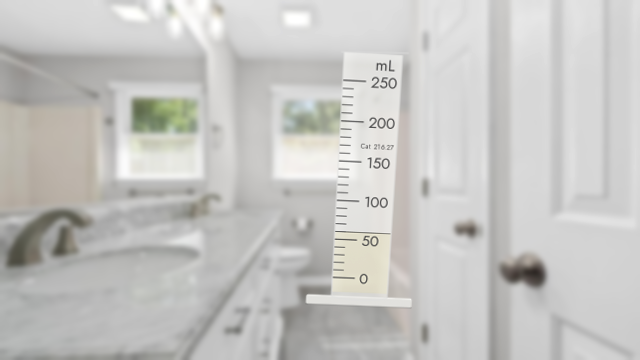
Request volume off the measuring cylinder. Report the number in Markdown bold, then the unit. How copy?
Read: **60** mL
